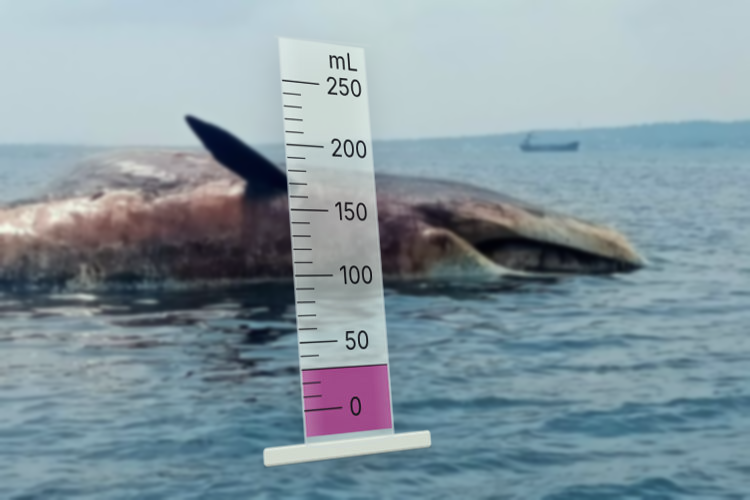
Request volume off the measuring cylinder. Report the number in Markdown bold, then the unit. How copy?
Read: **30** mL
